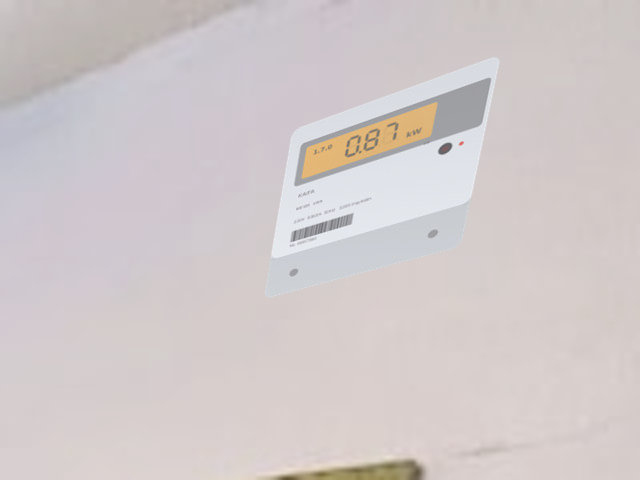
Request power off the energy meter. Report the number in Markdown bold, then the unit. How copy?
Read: **0.87** kW
